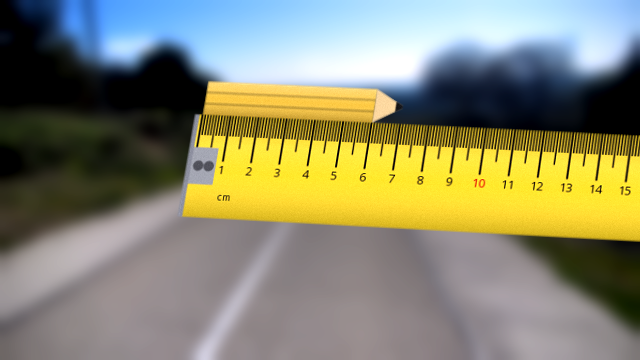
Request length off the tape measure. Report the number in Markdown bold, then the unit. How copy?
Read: **7** cm
